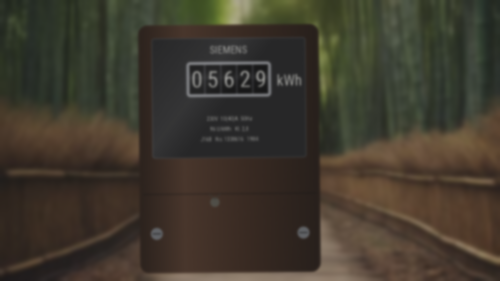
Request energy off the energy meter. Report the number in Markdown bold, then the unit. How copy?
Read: **5629** kWh
